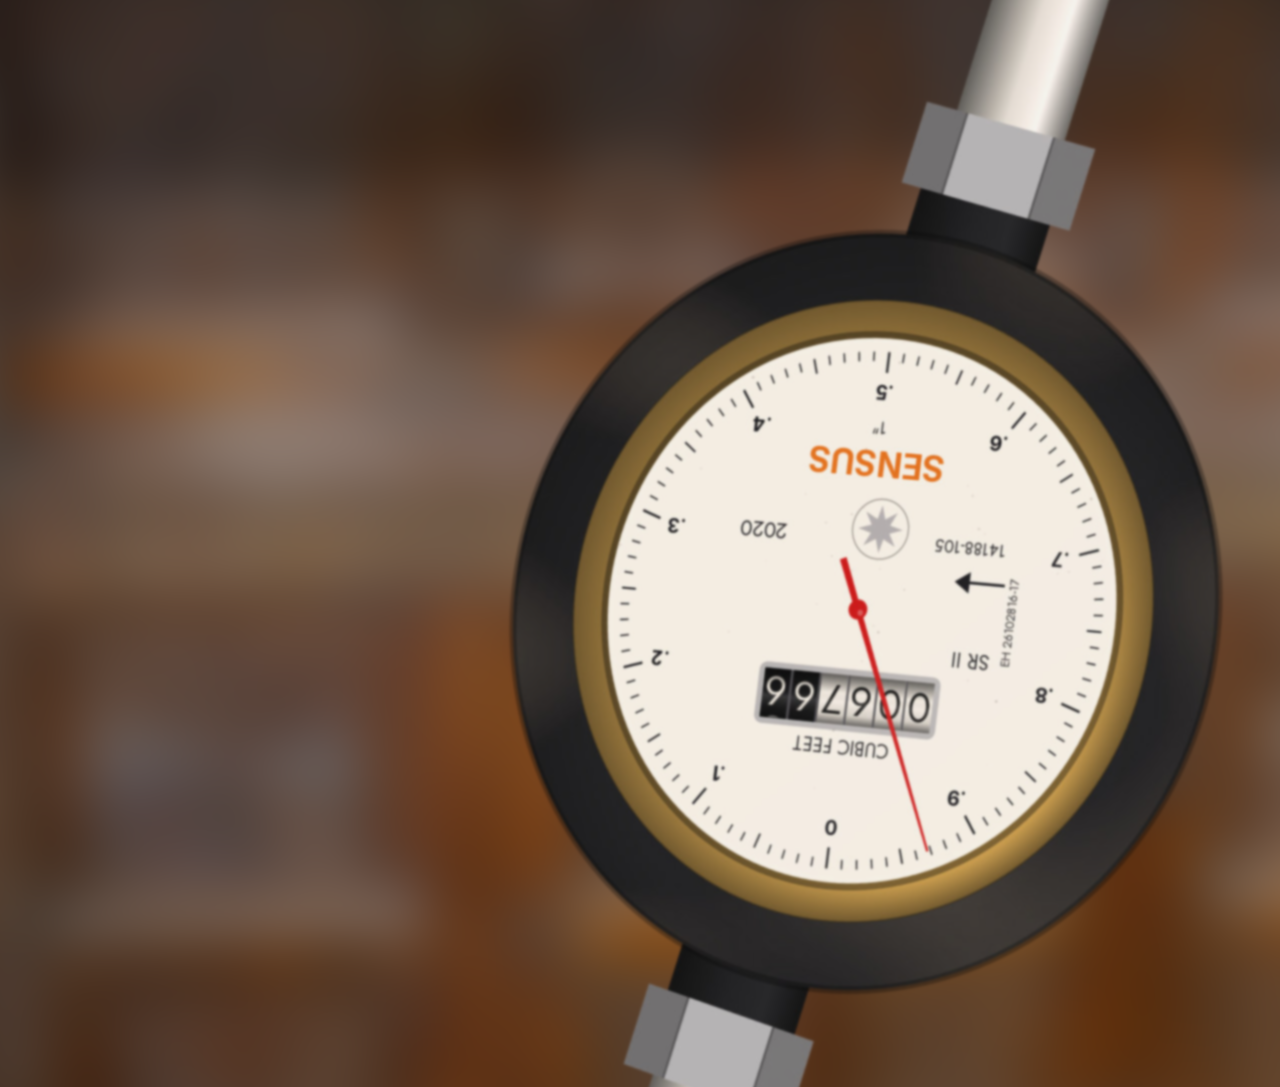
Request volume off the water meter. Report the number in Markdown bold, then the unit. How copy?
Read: **6765.93** ft³
